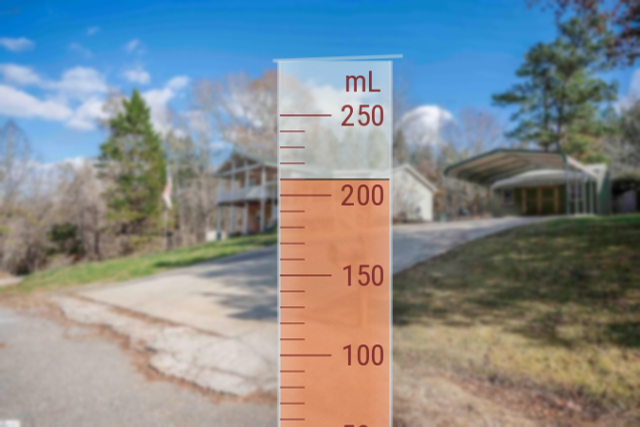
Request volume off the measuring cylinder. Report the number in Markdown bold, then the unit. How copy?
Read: **210** mL
